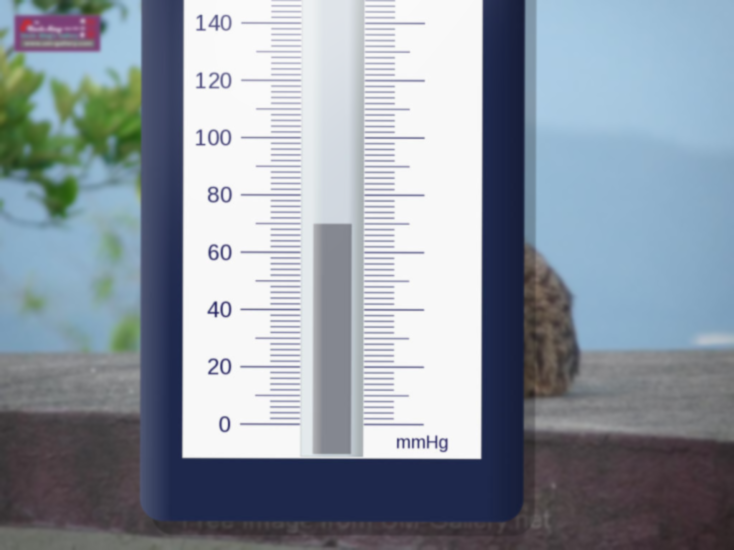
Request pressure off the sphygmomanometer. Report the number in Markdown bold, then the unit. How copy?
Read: **70** mmHg
